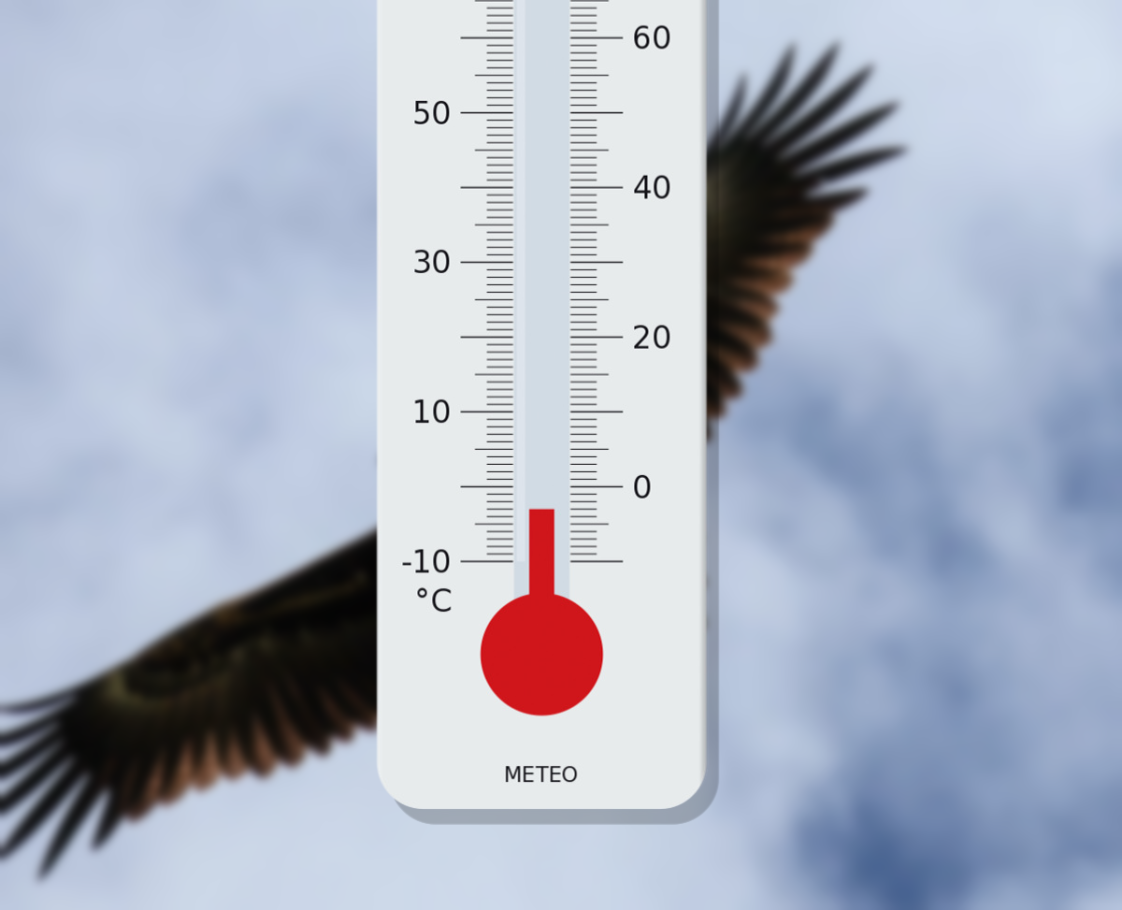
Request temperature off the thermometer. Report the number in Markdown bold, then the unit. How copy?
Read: **-3** °C
